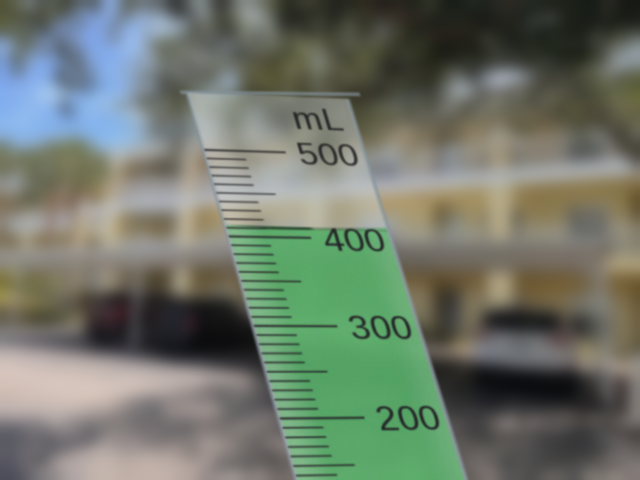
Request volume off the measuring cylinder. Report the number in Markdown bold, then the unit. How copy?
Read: **410** mL
